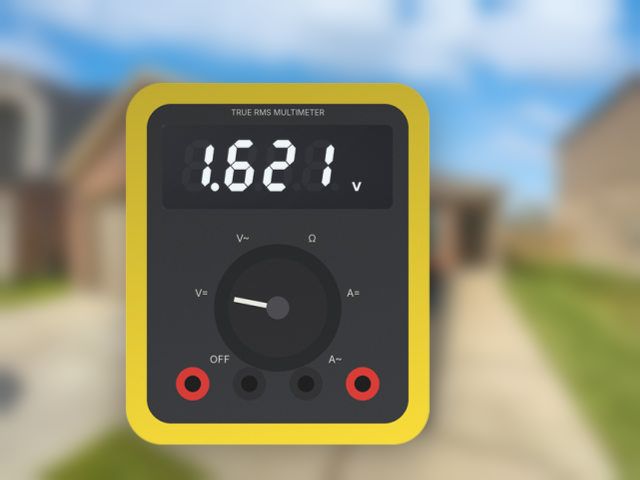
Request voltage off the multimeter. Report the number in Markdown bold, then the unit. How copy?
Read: **1.621** V
